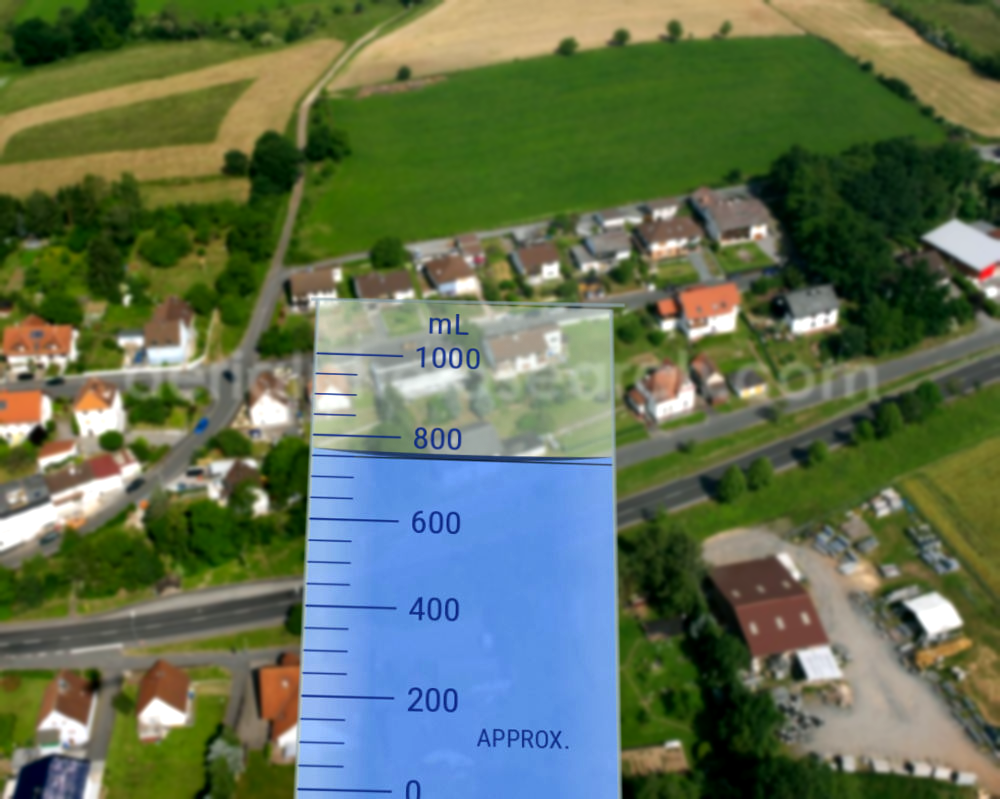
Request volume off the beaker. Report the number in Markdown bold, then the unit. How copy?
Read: **750** mL
